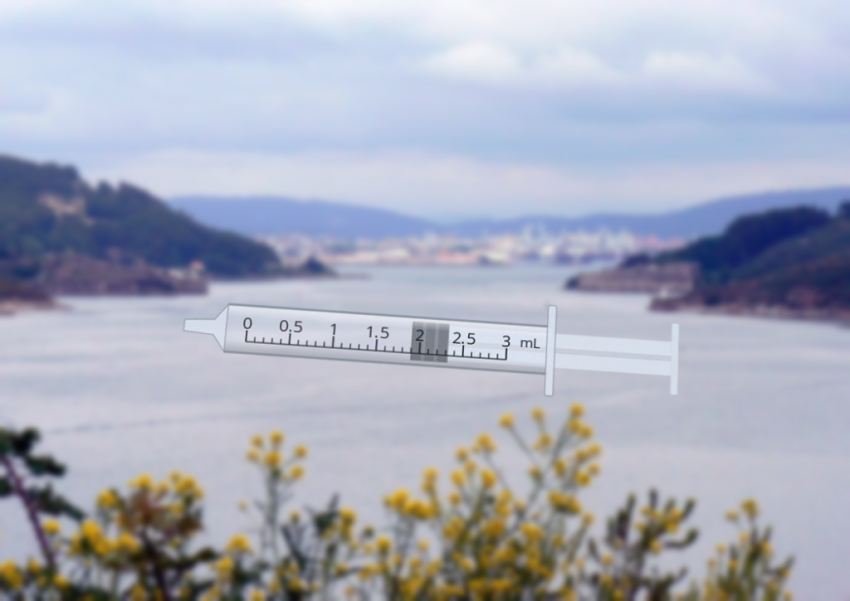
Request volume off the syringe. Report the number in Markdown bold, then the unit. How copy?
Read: **1.9** mL
